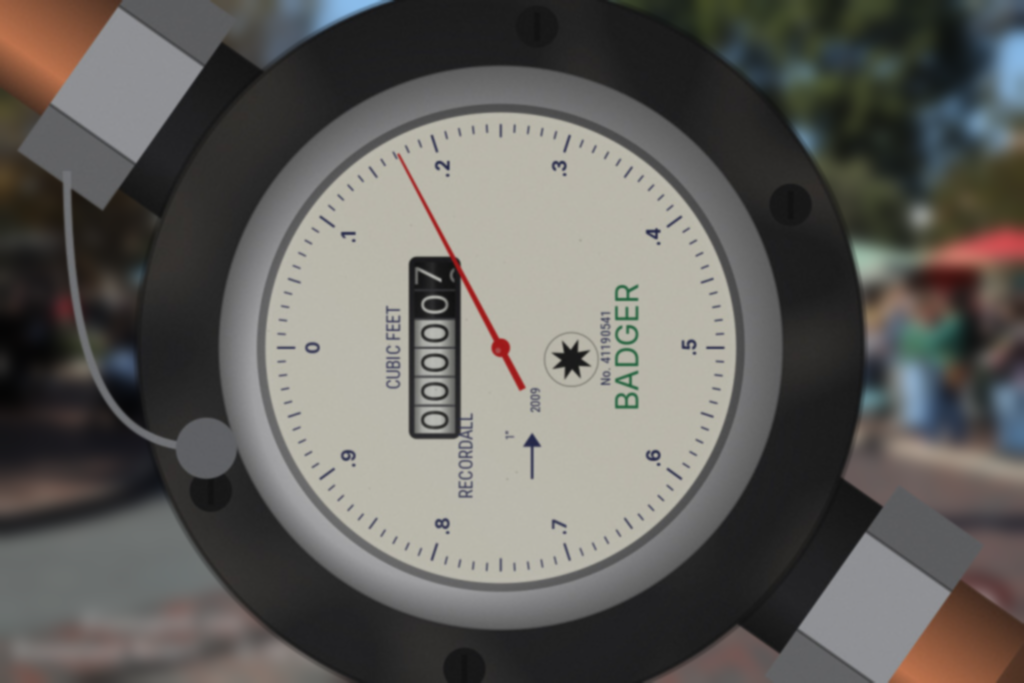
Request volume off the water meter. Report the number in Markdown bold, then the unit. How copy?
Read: **7.17** ft³
